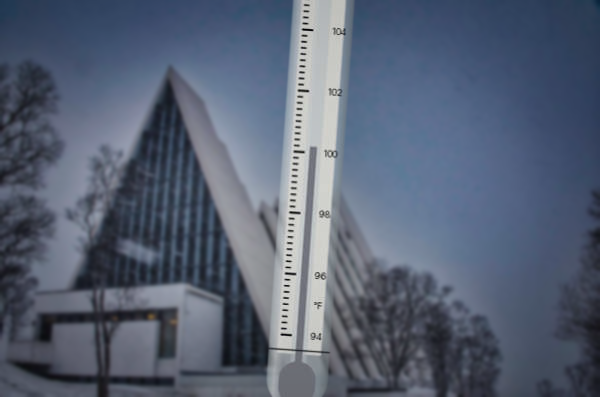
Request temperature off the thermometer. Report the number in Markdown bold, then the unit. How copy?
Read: **100.2** °F
